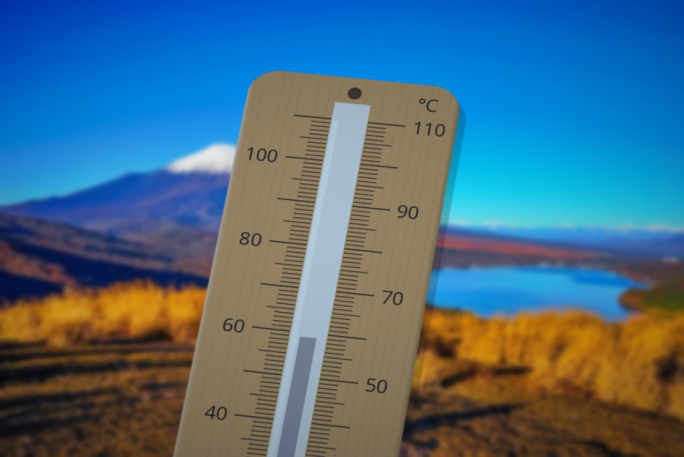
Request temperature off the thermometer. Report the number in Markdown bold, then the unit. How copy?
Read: **59** °C
